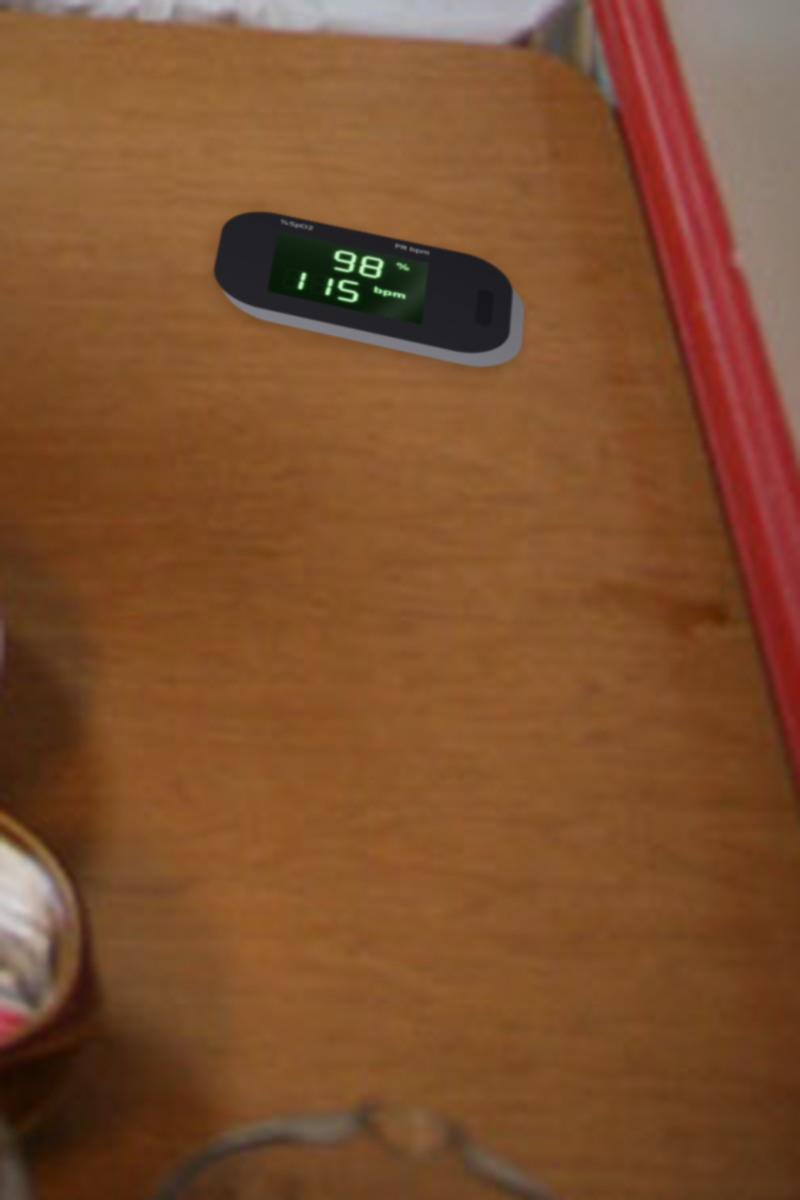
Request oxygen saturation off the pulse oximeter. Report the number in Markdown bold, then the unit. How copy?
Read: **98** %
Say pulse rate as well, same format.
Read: **115** bpm
